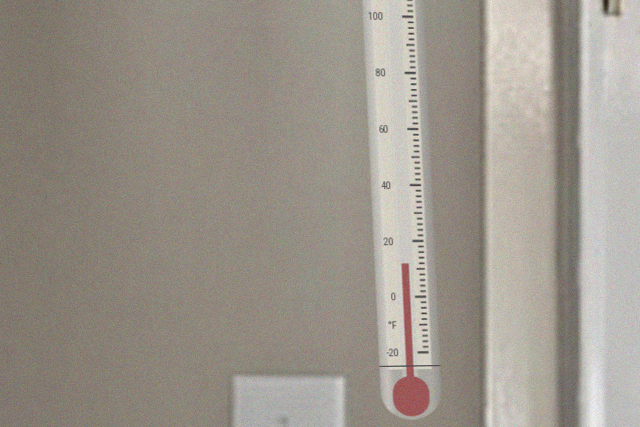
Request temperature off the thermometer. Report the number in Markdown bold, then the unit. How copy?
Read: **12** °F
